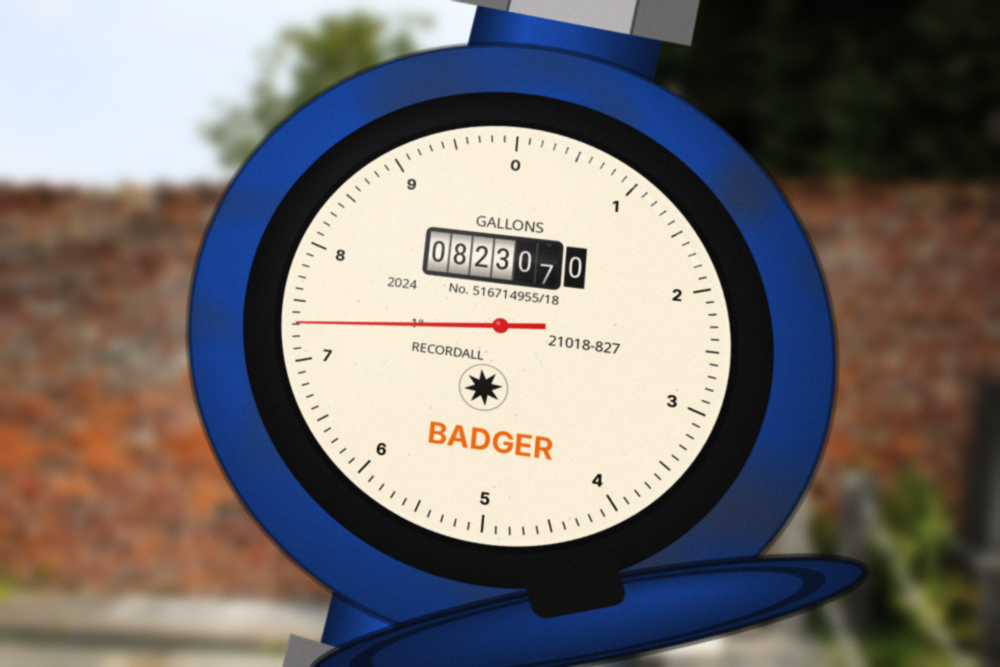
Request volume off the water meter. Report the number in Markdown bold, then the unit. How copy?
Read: **823067.3** gal
